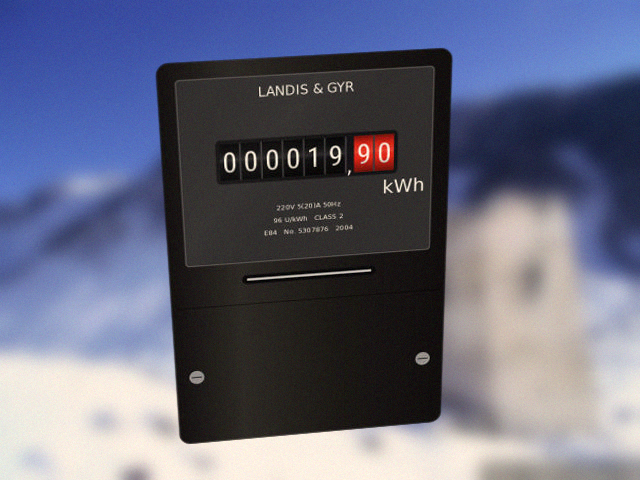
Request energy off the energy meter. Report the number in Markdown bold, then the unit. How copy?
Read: **19.90** kWh
